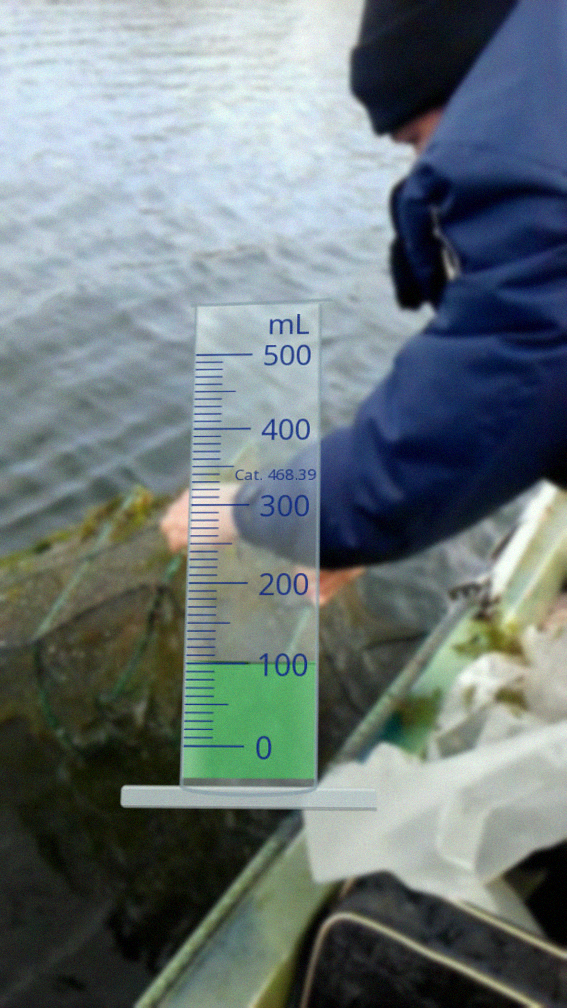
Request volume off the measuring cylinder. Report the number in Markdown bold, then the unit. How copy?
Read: **100** mL
